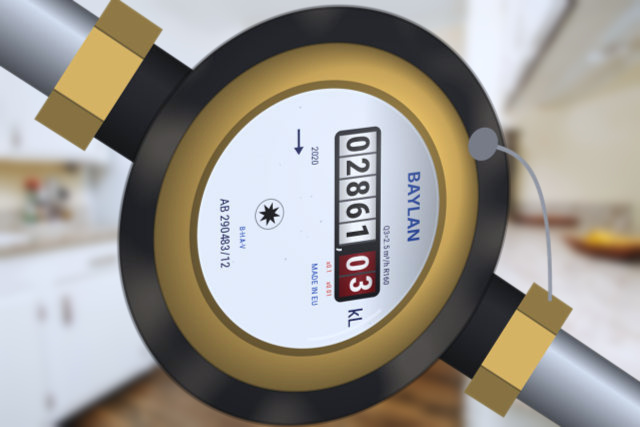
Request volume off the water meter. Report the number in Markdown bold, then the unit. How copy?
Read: **2861.03** kL
